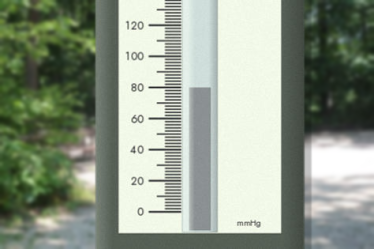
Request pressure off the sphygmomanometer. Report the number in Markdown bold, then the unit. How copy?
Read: **80** mmHg
